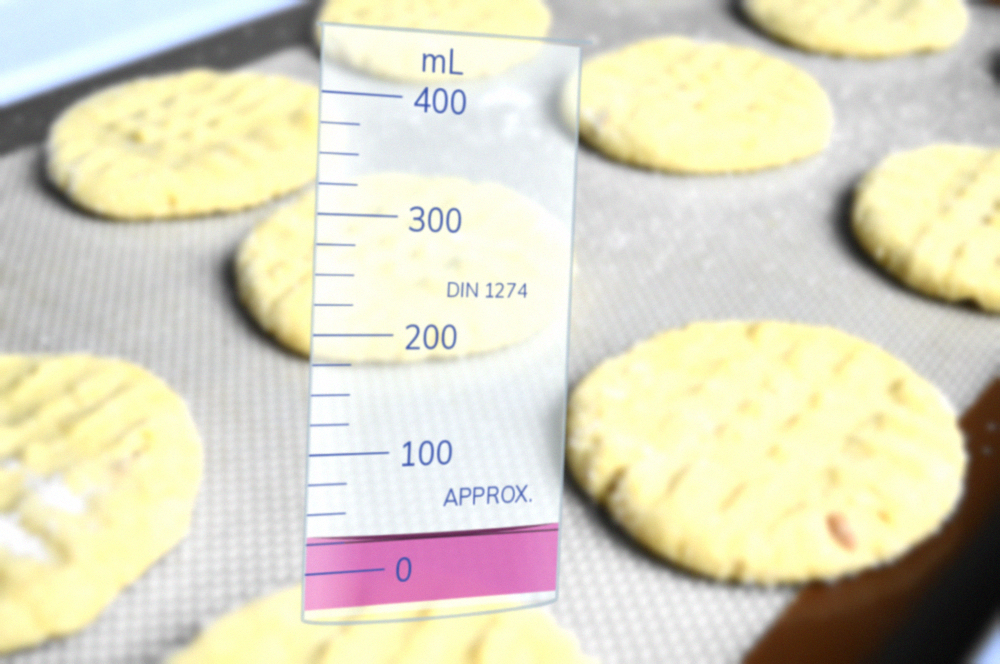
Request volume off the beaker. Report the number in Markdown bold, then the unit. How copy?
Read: **25** mL
